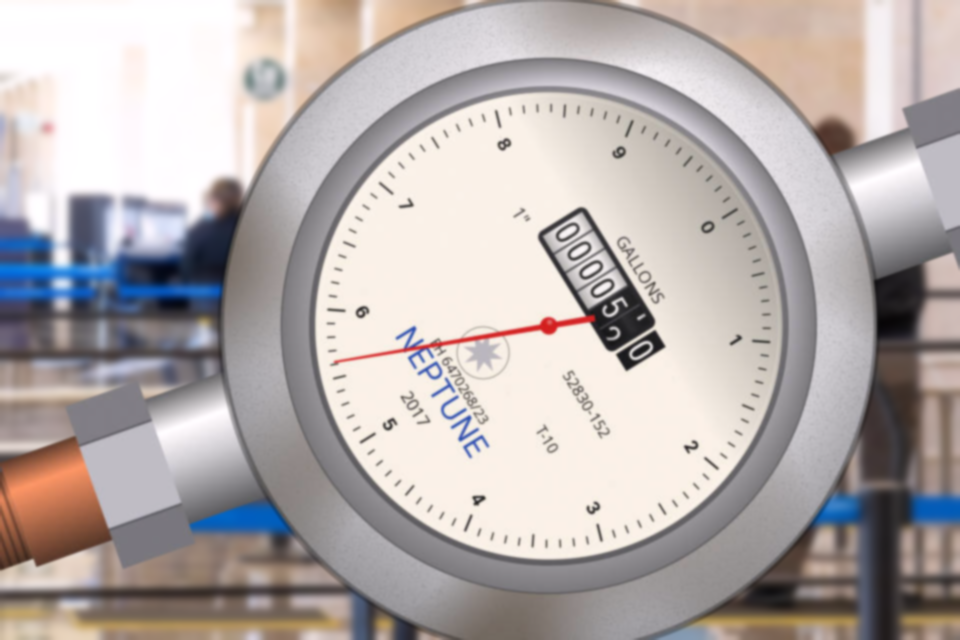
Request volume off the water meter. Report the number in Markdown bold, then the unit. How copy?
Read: **515.6** gal
